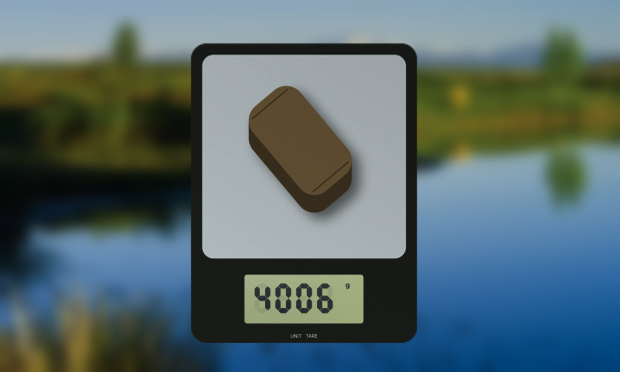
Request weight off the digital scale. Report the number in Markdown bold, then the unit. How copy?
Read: **4006** g
